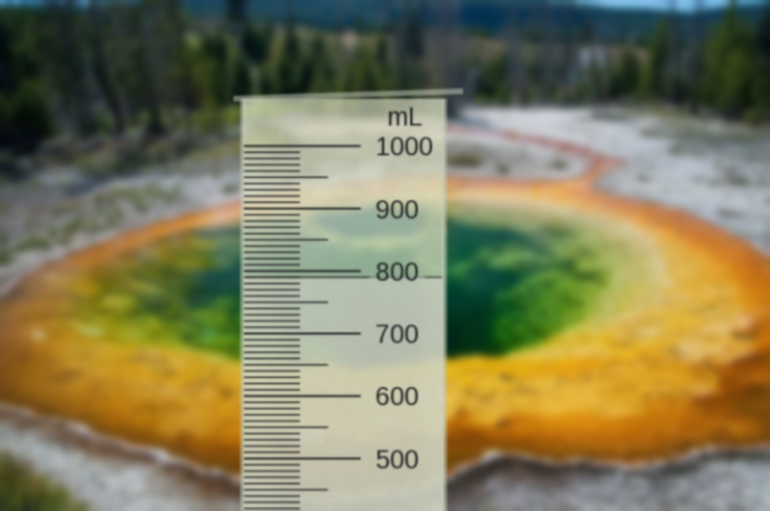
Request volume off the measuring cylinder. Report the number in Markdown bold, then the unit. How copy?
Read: **790** mL
